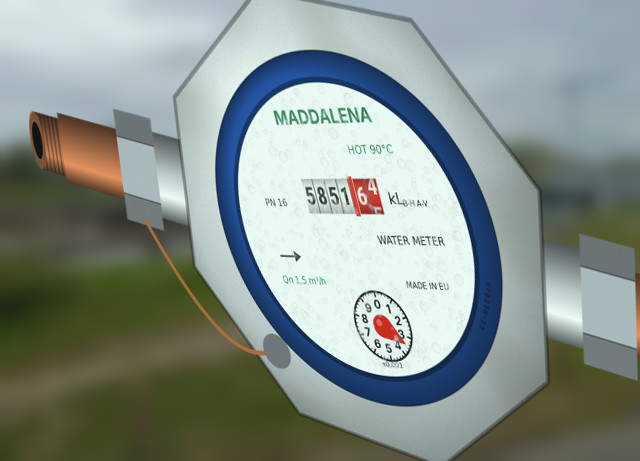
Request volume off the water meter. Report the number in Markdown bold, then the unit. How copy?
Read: **5851.643** kL
